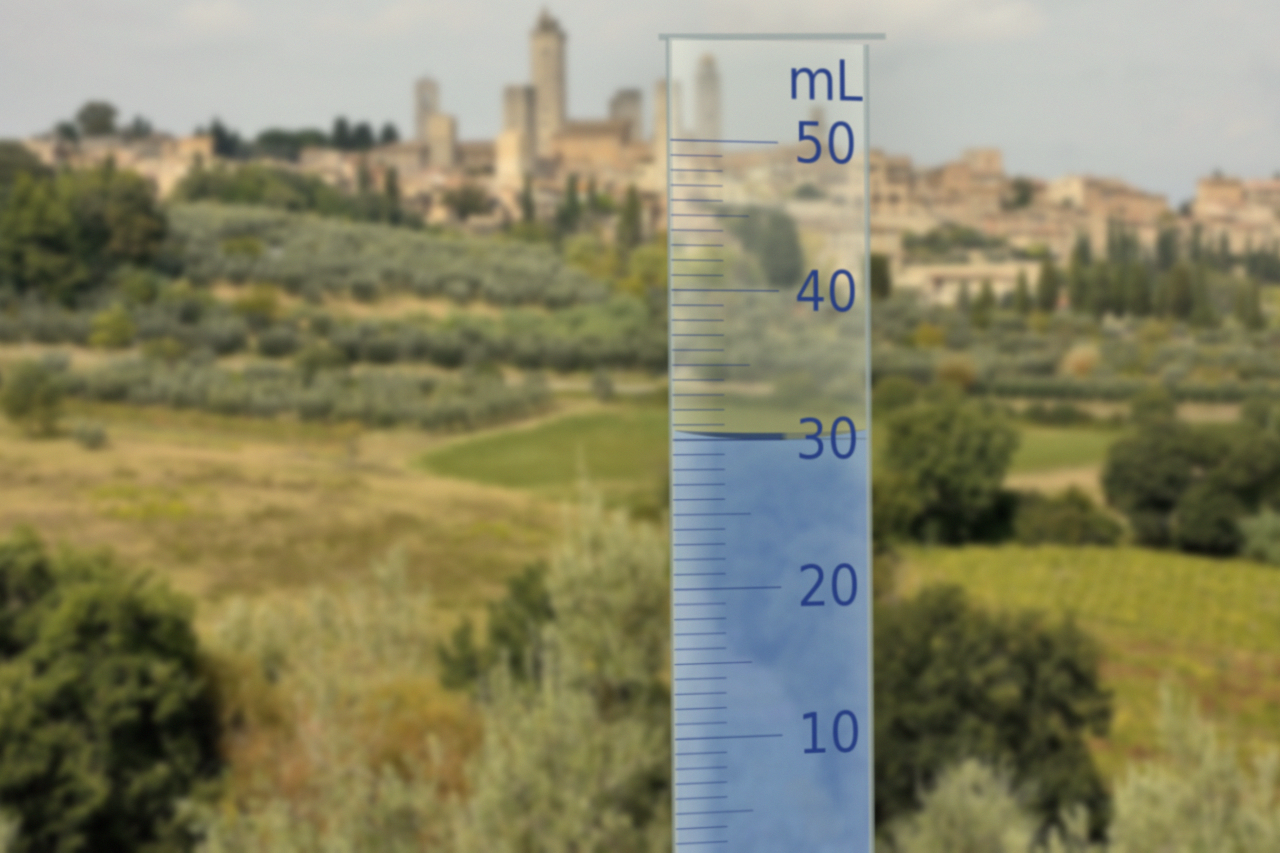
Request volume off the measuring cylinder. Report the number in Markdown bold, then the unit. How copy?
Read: **30** mL
